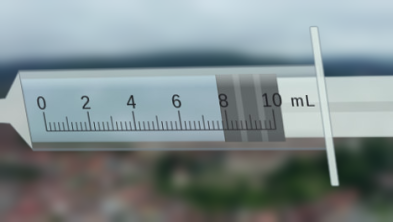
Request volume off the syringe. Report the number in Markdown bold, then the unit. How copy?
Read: **7.8** mL
